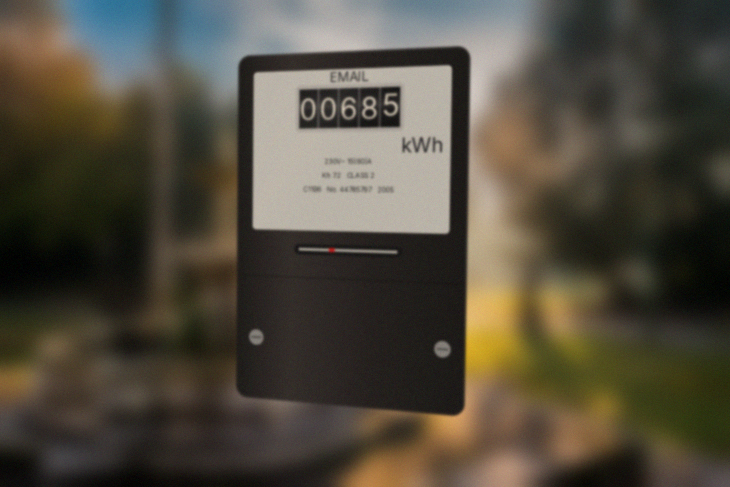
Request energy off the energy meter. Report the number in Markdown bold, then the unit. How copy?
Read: **685** kWh
